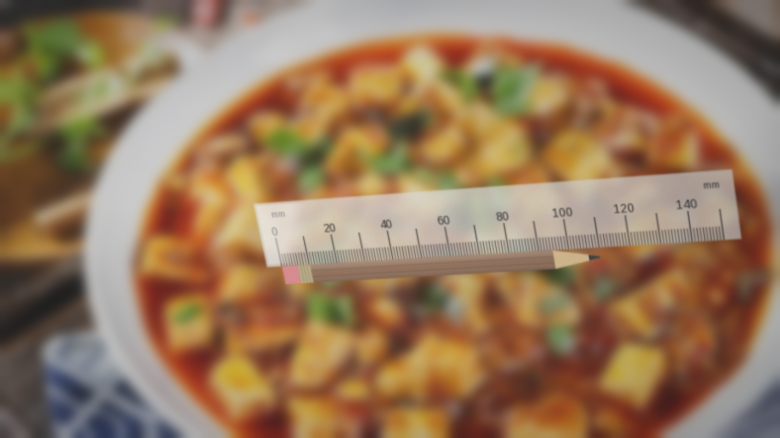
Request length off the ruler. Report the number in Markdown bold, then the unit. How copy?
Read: **110** mm
